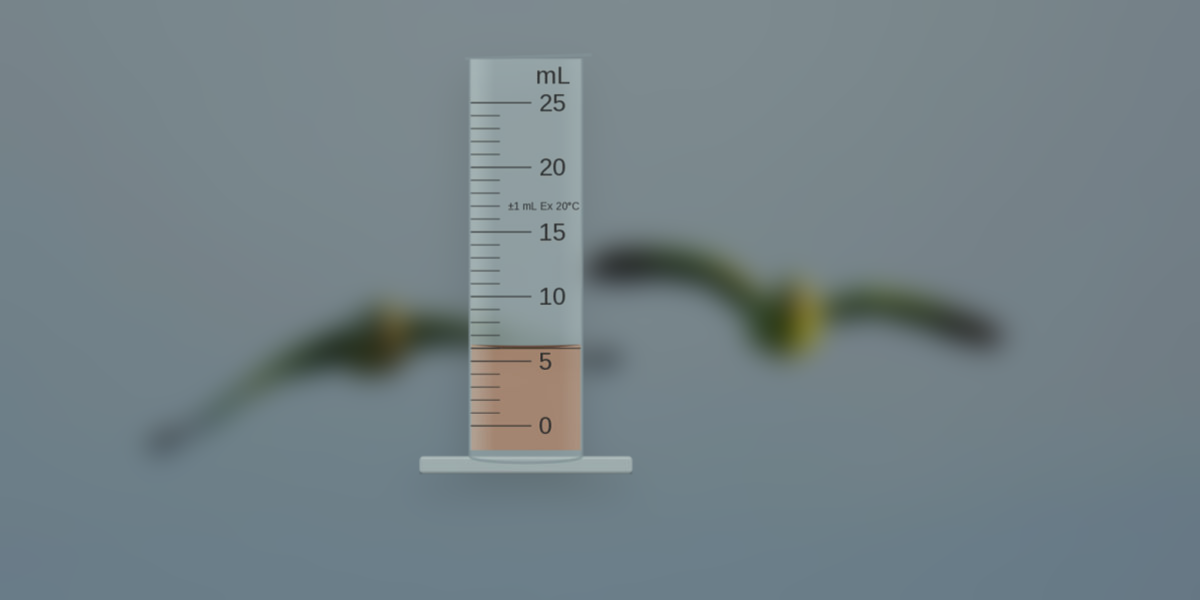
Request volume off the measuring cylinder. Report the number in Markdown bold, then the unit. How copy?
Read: **6** mL
